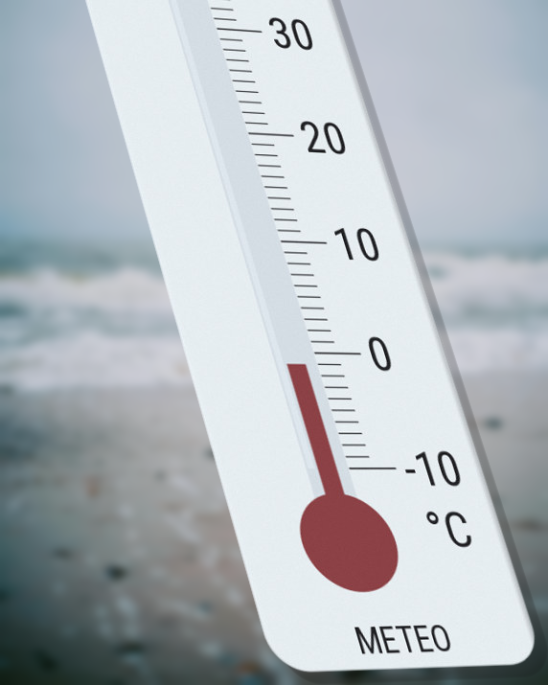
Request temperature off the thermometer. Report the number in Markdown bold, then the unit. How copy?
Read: **-1** °C
